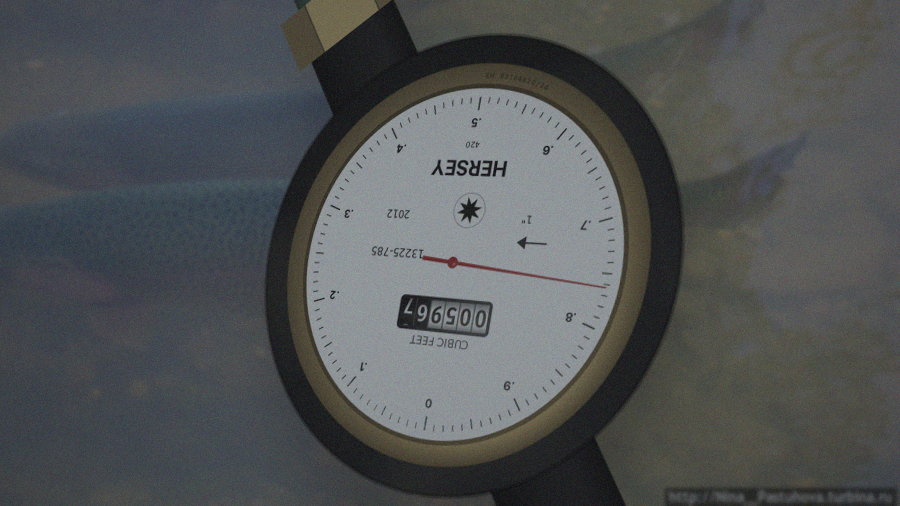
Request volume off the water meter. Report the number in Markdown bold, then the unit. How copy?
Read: **5966.76** ft³
